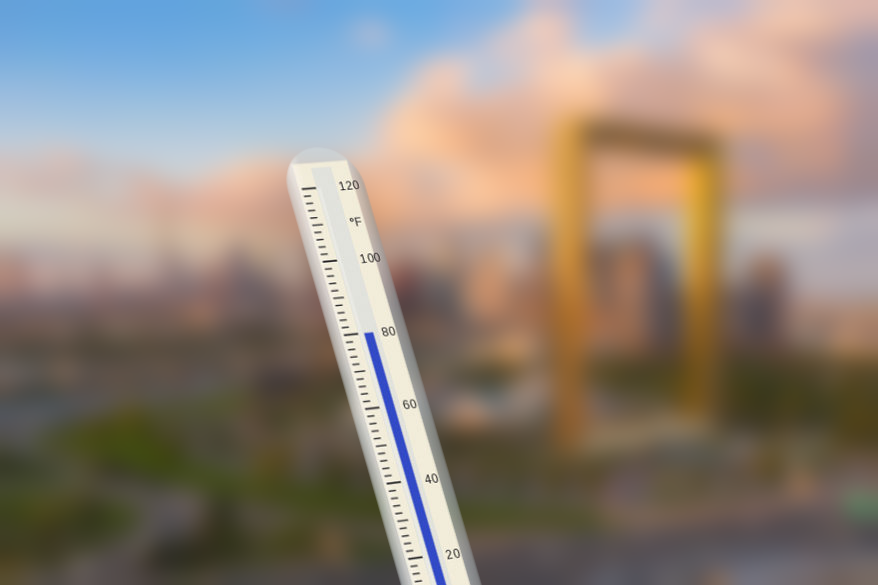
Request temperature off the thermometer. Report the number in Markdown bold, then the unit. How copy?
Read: **80** °F
